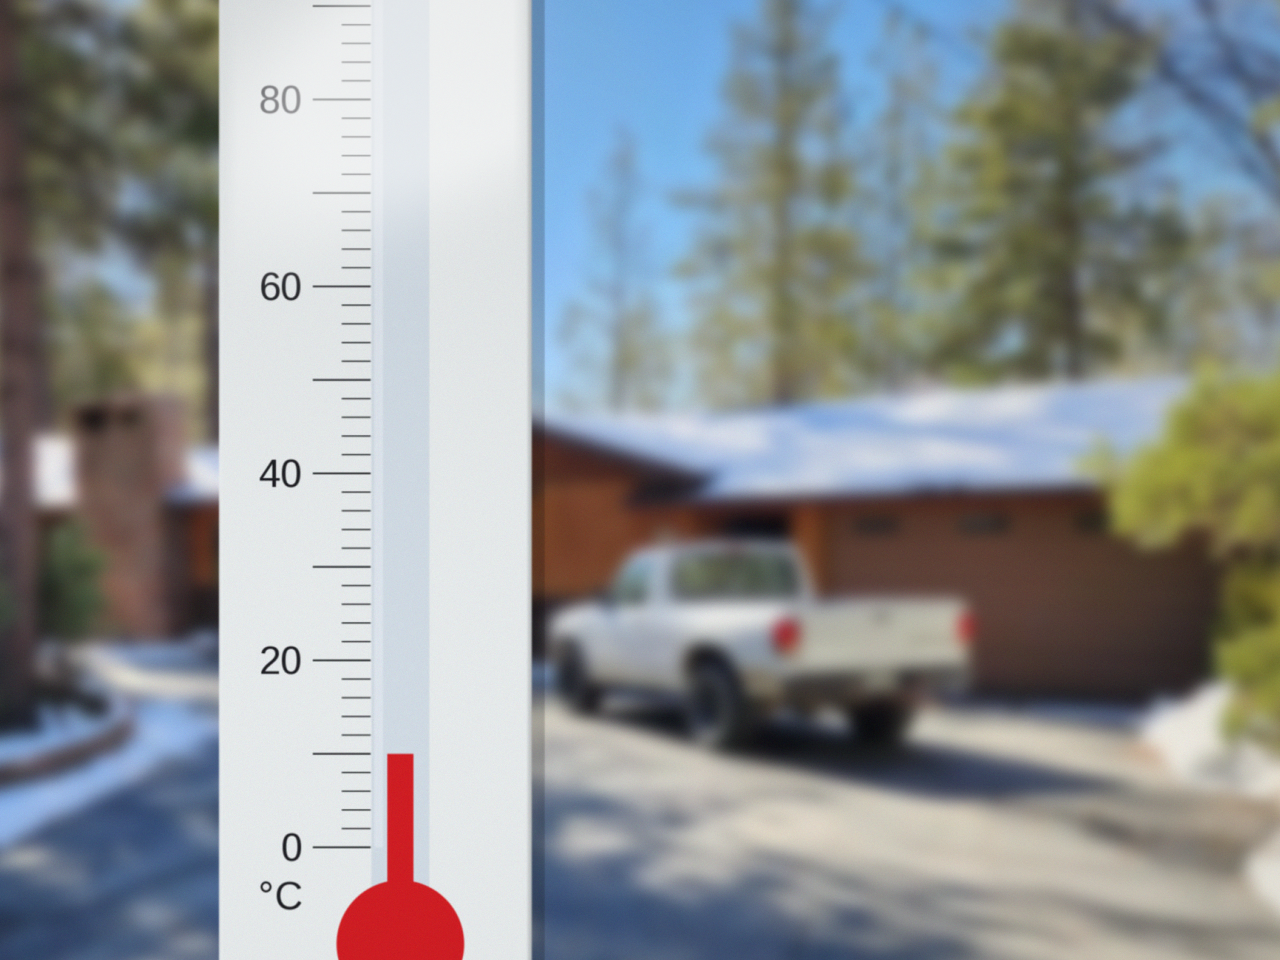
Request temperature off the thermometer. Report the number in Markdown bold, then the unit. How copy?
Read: **10** °C
